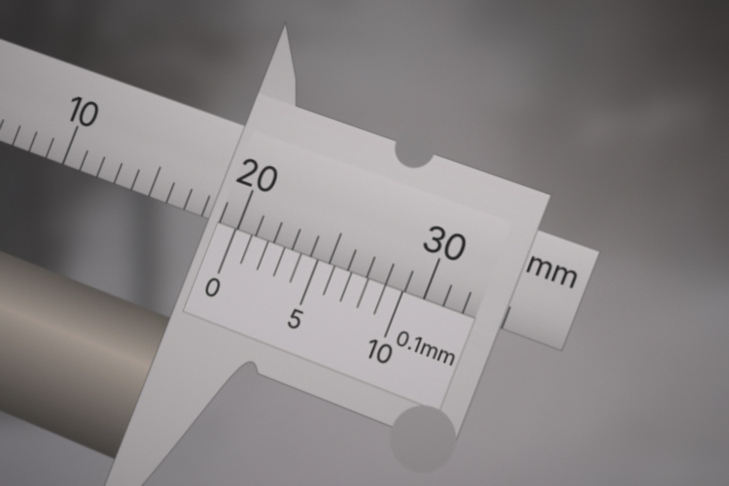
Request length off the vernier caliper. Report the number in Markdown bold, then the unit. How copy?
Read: **19.9** mm
